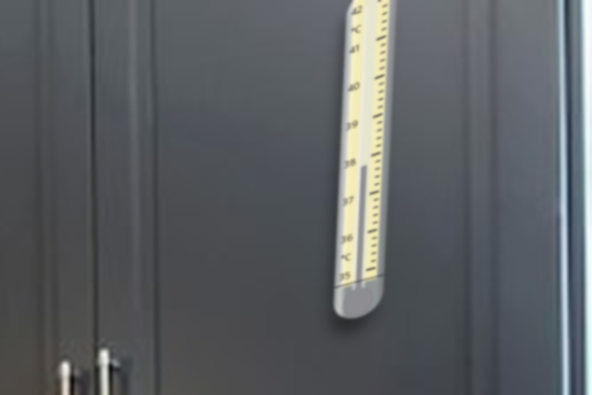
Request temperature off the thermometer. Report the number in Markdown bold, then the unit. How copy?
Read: **37.8** °C
